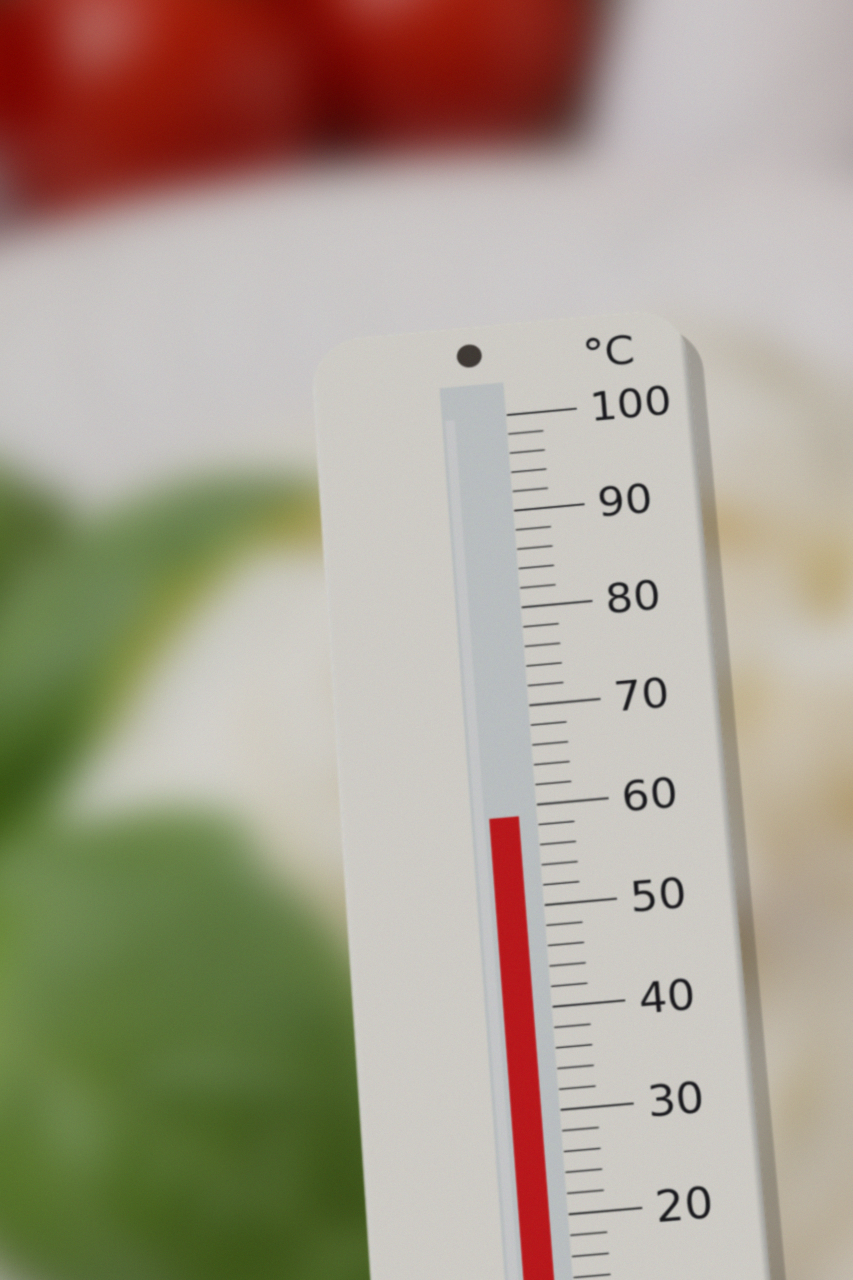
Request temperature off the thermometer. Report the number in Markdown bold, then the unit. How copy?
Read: **59** °C
